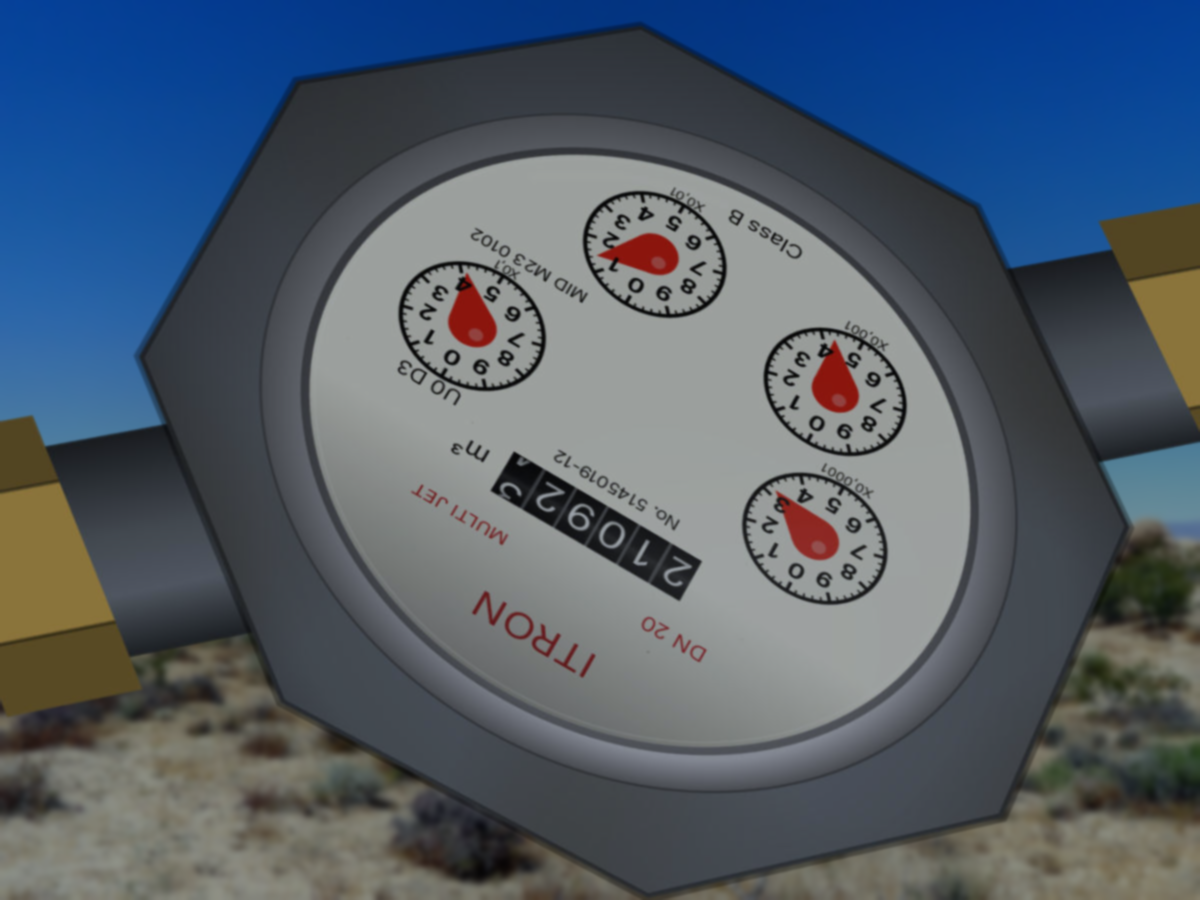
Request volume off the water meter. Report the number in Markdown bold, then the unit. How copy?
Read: **210923.4143** m³
